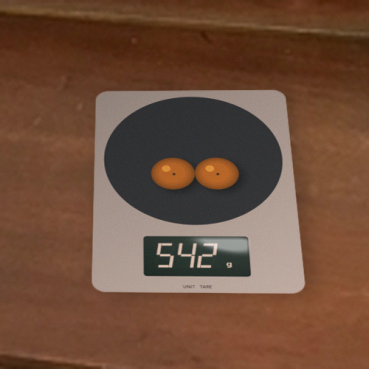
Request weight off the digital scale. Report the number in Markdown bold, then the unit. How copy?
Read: **542** g
